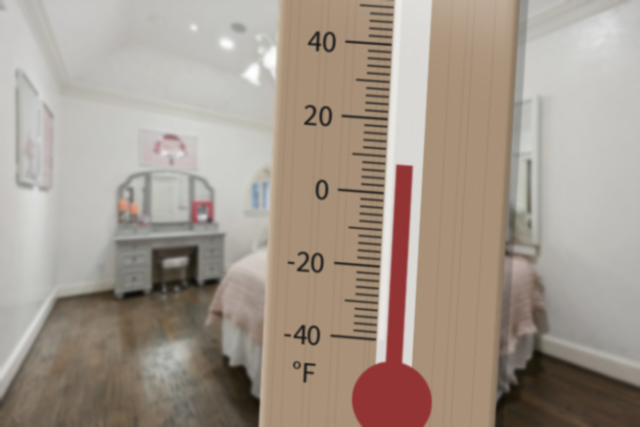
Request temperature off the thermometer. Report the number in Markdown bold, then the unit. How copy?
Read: **8** °F
